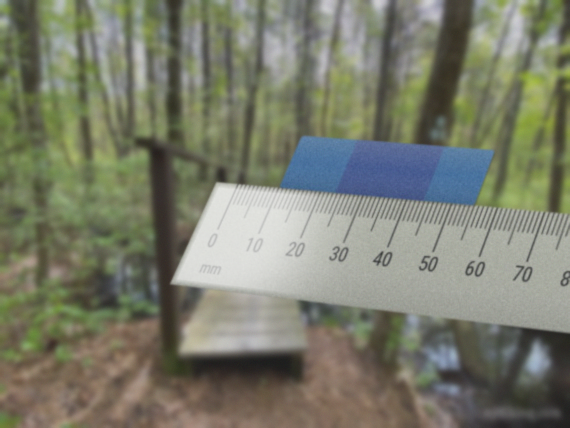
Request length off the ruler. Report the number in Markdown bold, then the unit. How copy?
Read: **45** mm
